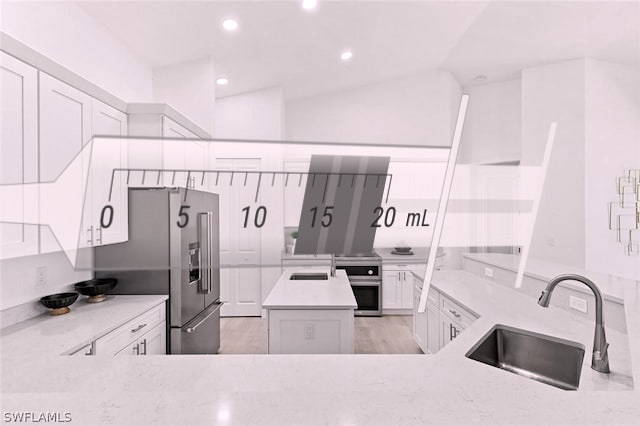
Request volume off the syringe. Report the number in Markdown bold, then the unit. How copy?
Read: **13.5** mL
